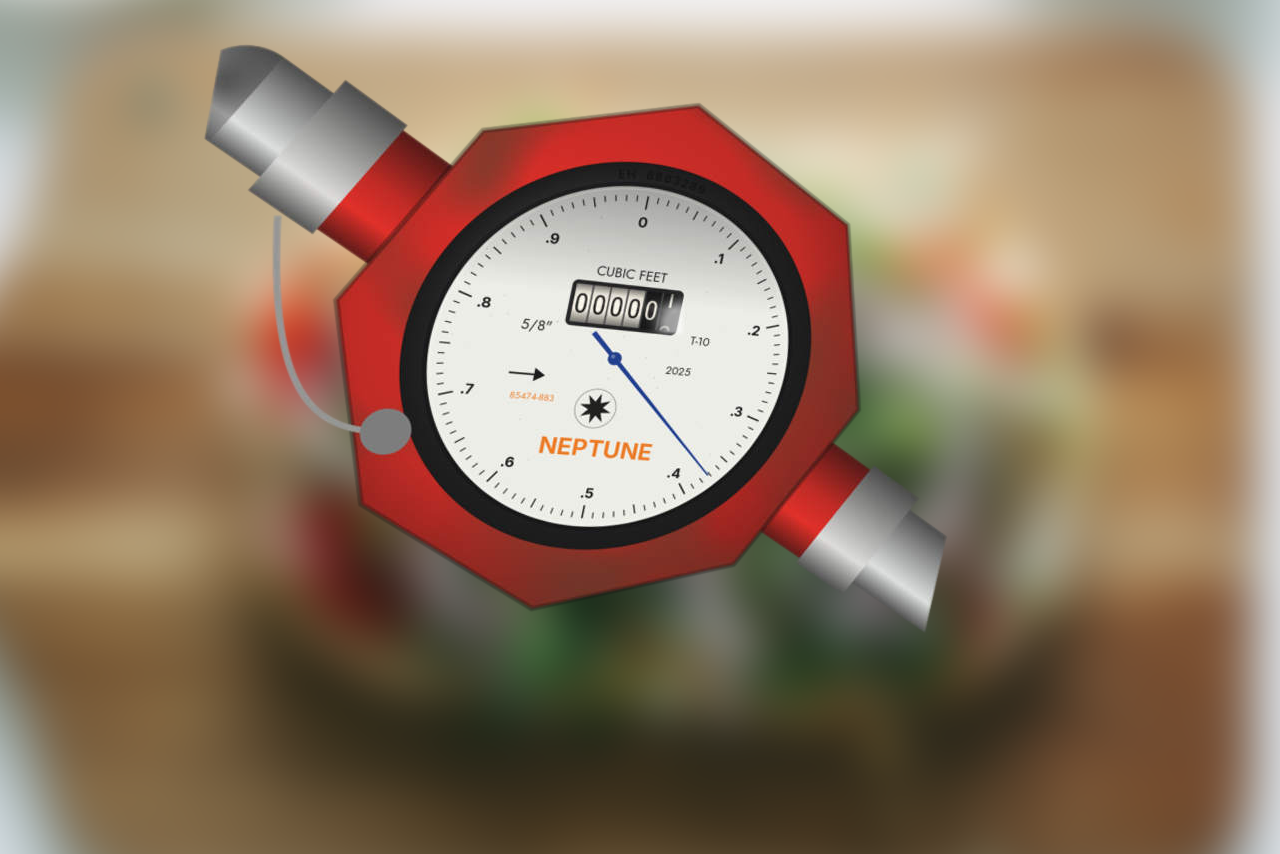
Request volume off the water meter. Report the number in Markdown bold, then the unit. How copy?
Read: **1.37** ft³
